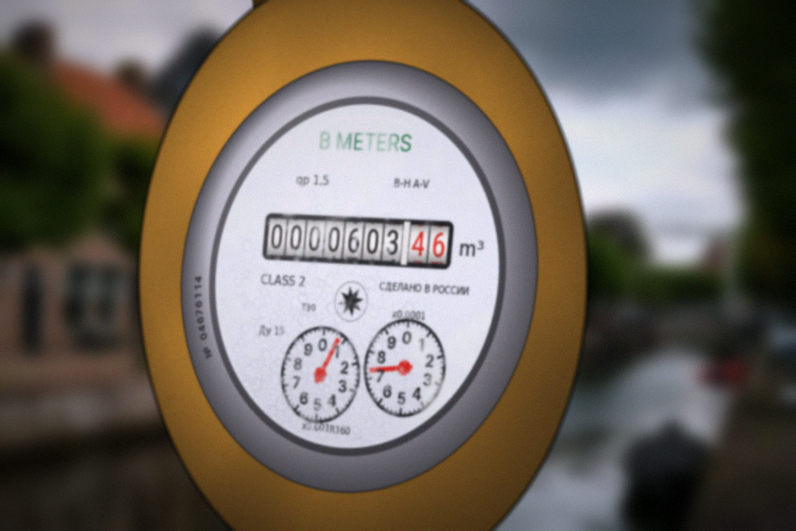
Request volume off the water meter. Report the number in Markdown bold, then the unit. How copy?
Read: **603.4607** m³
